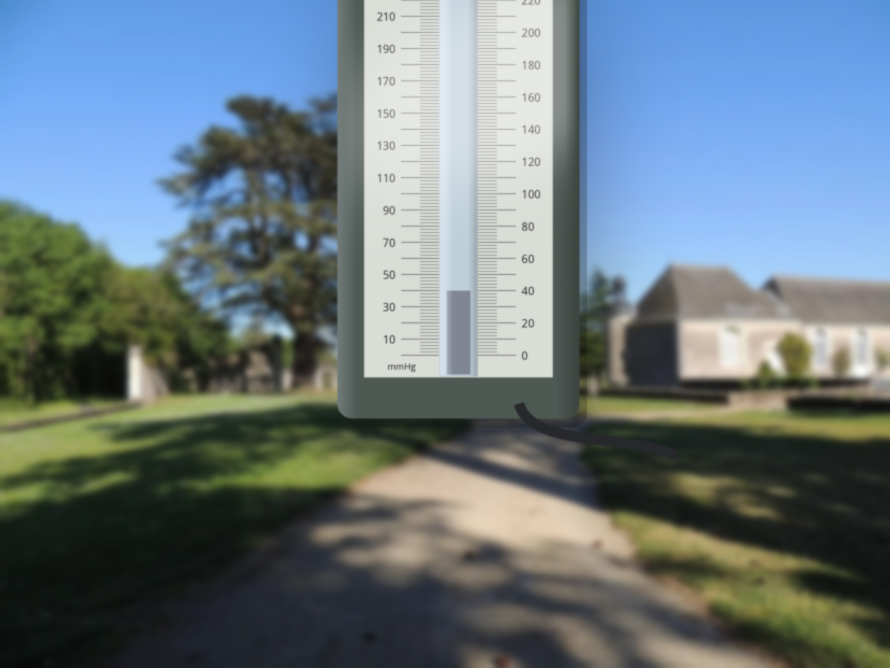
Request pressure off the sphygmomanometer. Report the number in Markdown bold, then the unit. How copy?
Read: **40** mmHg
